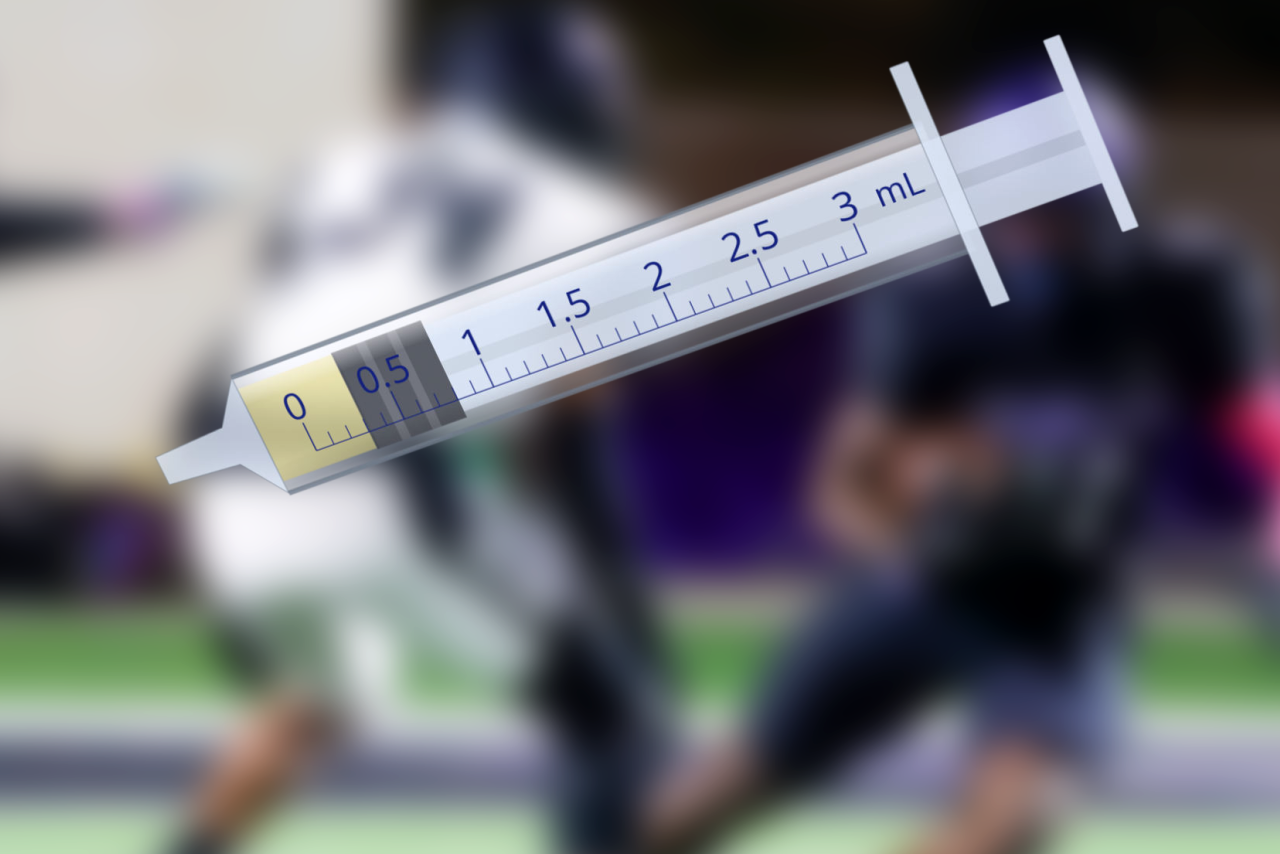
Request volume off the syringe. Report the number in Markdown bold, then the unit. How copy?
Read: **0.3** mL
